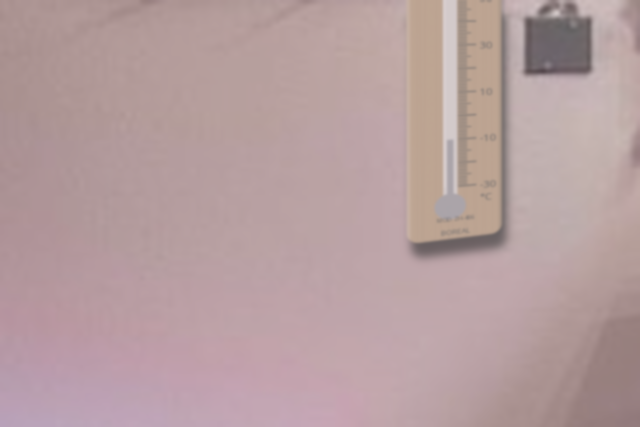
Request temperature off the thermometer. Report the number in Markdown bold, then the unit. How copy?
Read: **-10** °C
